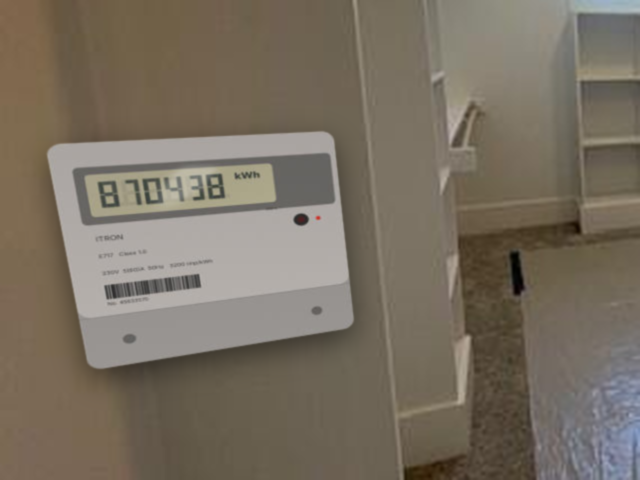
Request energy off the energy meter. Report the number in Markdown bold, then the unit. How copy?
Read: **870438** kWh
